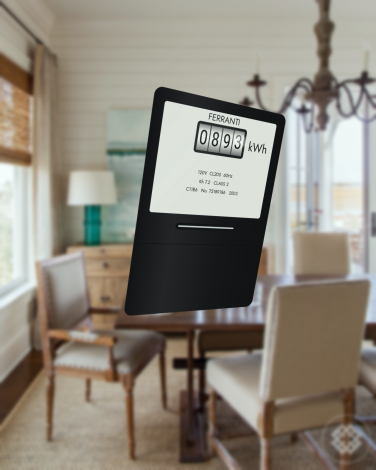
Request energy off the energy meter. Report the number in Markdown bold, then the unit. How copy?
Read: **893** kWh
